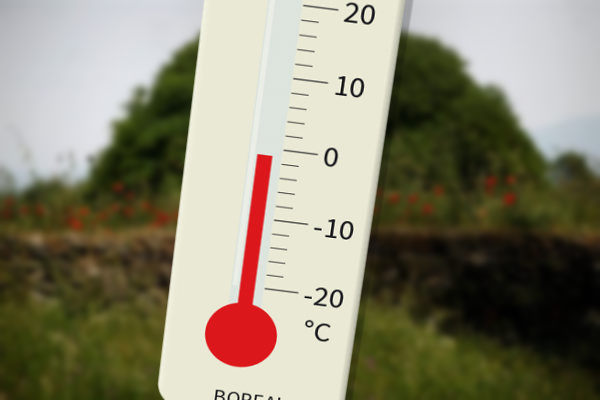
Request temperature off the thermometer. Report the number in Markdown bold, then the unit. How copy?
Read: **-1** °C
